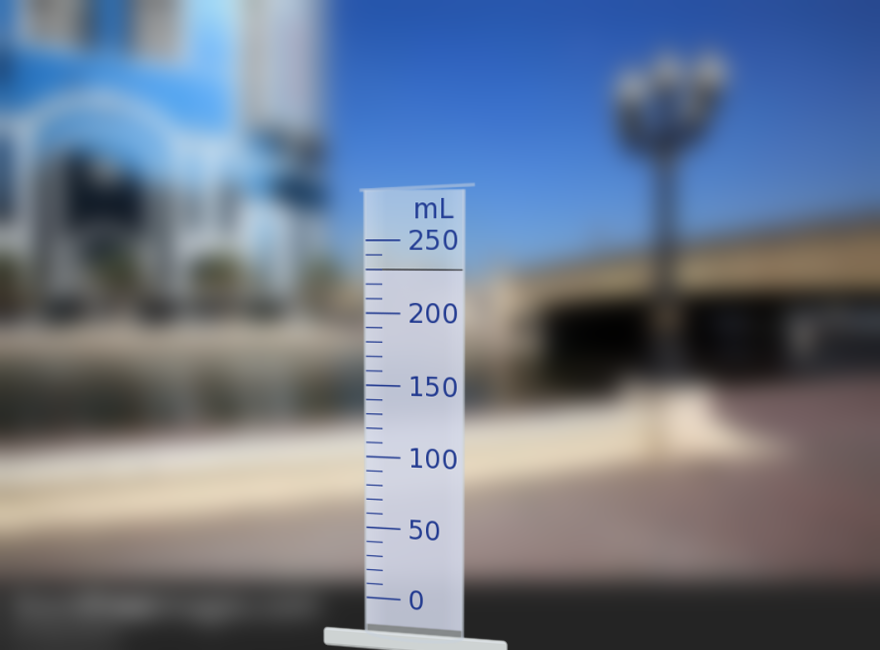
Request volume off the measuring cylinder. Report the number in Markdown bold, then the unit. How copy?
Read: **230** mL
